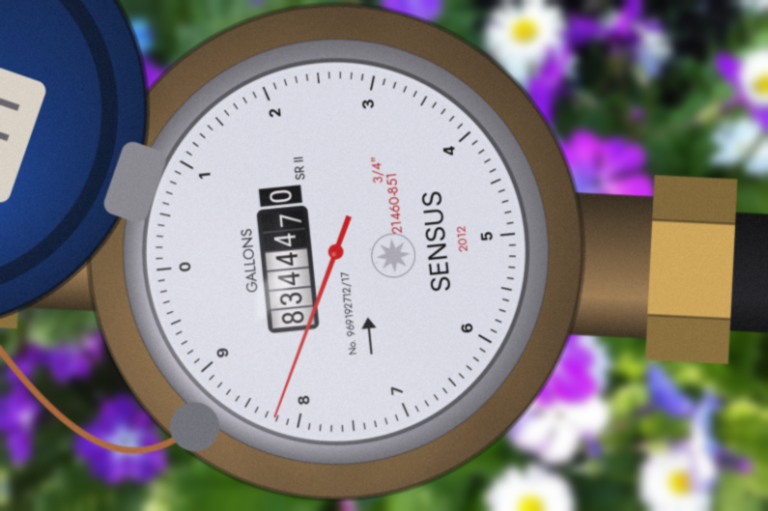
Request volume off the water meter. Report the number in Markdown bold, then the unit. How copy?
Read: **8344468.2** gal
